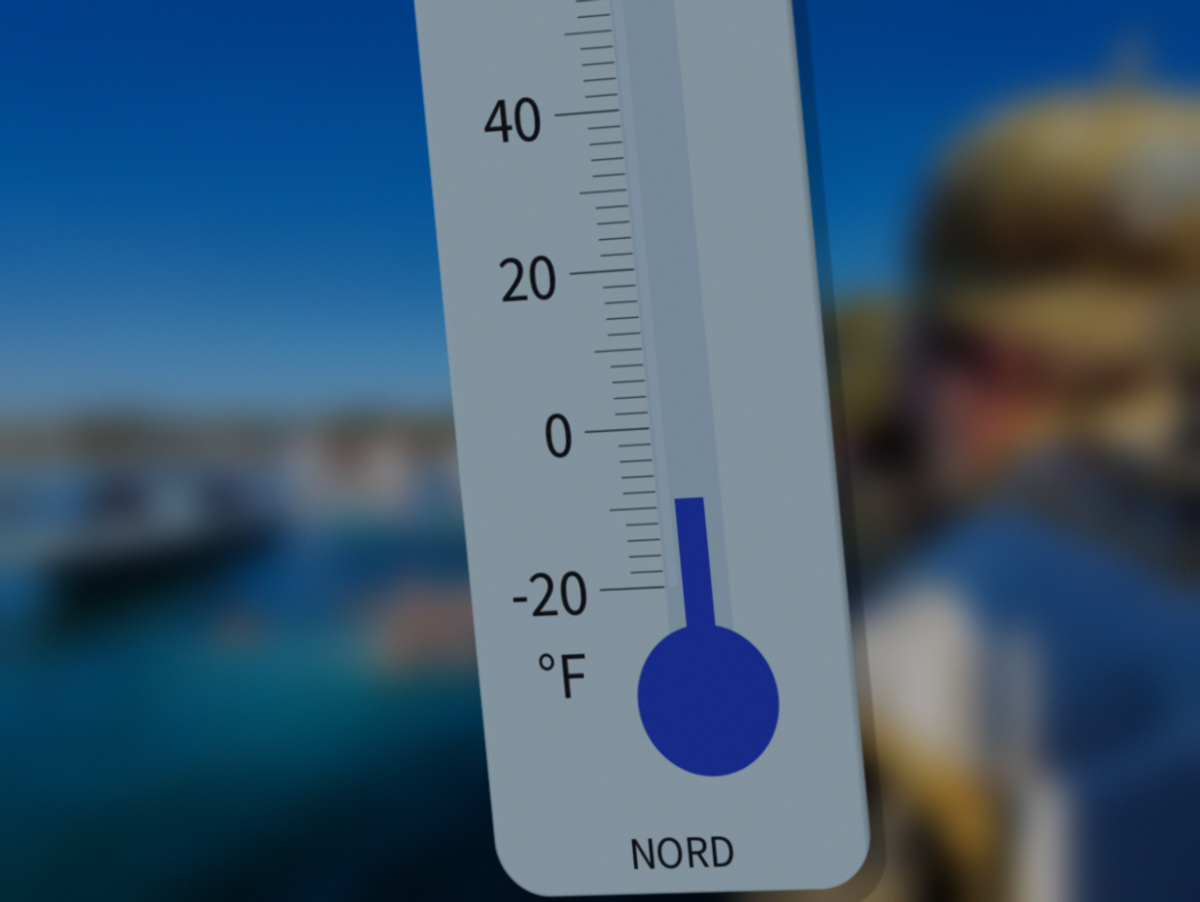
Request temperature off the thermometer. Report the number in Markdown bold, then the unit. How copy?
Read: **-9** °F
